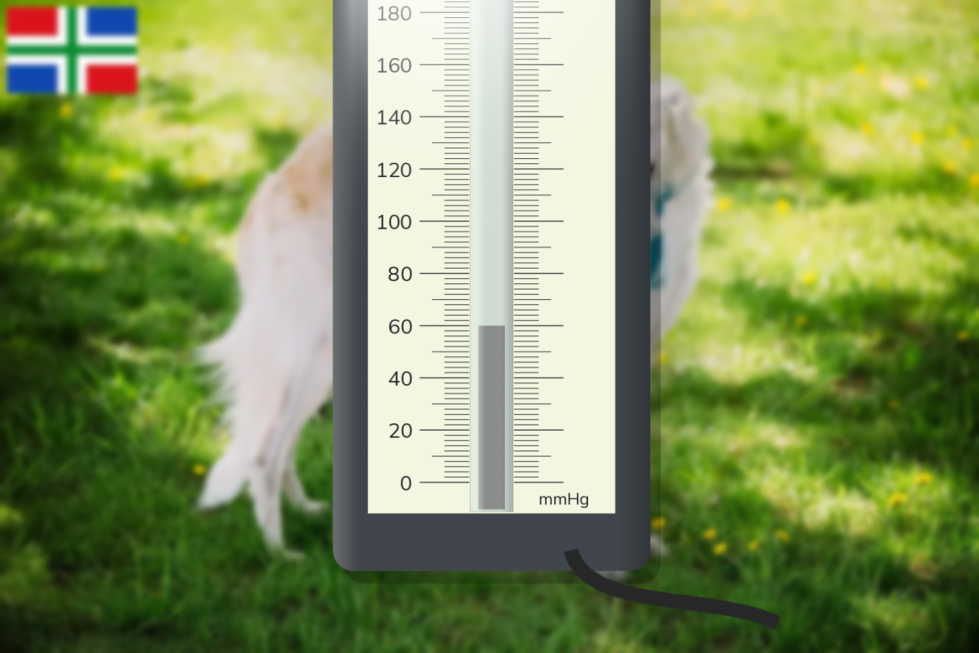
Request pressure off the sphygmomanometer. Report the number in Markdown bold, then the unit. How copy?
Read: **60** mmHg
